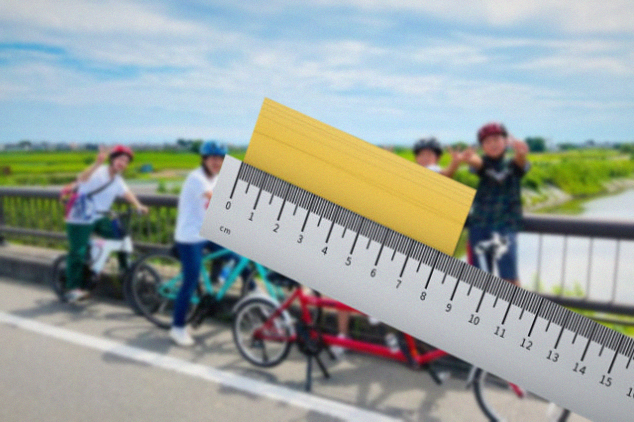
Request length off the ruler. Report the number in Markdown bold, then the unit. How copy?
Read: **8.5** cm
